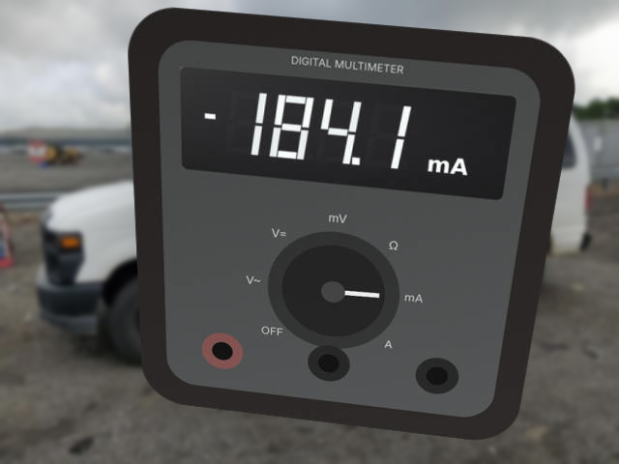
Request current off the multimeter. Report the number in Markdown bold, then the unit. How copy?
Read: **-184.1** mA
